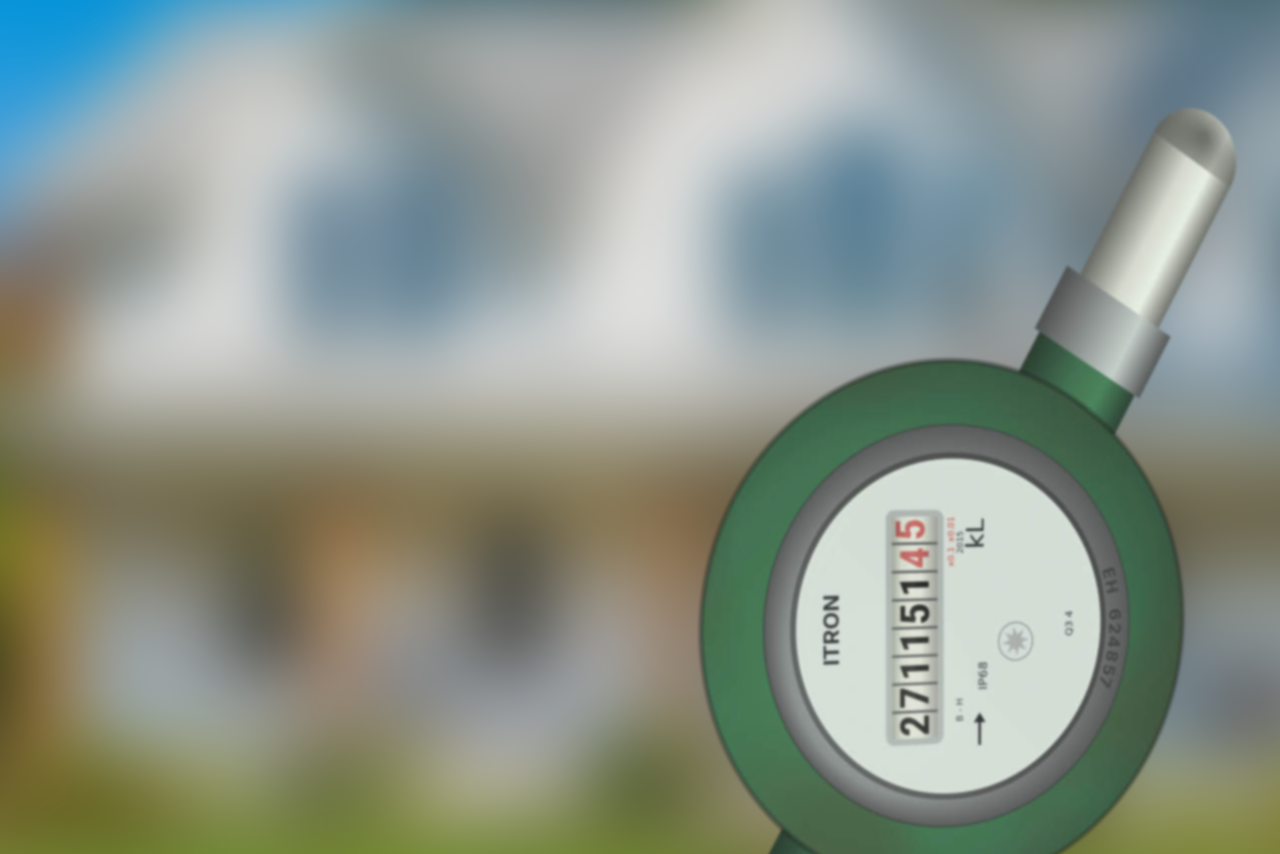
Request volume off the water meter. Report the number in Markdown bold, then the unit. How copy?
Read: **271151.45** kL
